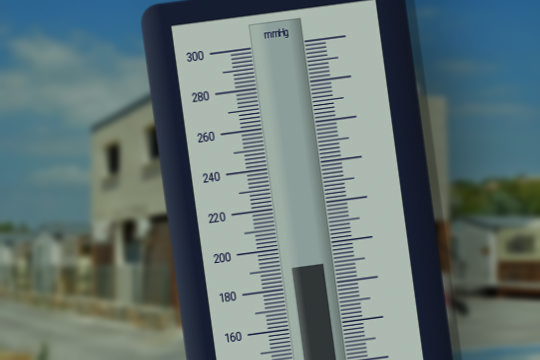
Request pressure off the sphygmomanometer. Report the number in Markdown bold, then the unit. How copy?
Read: **190** mmHg
